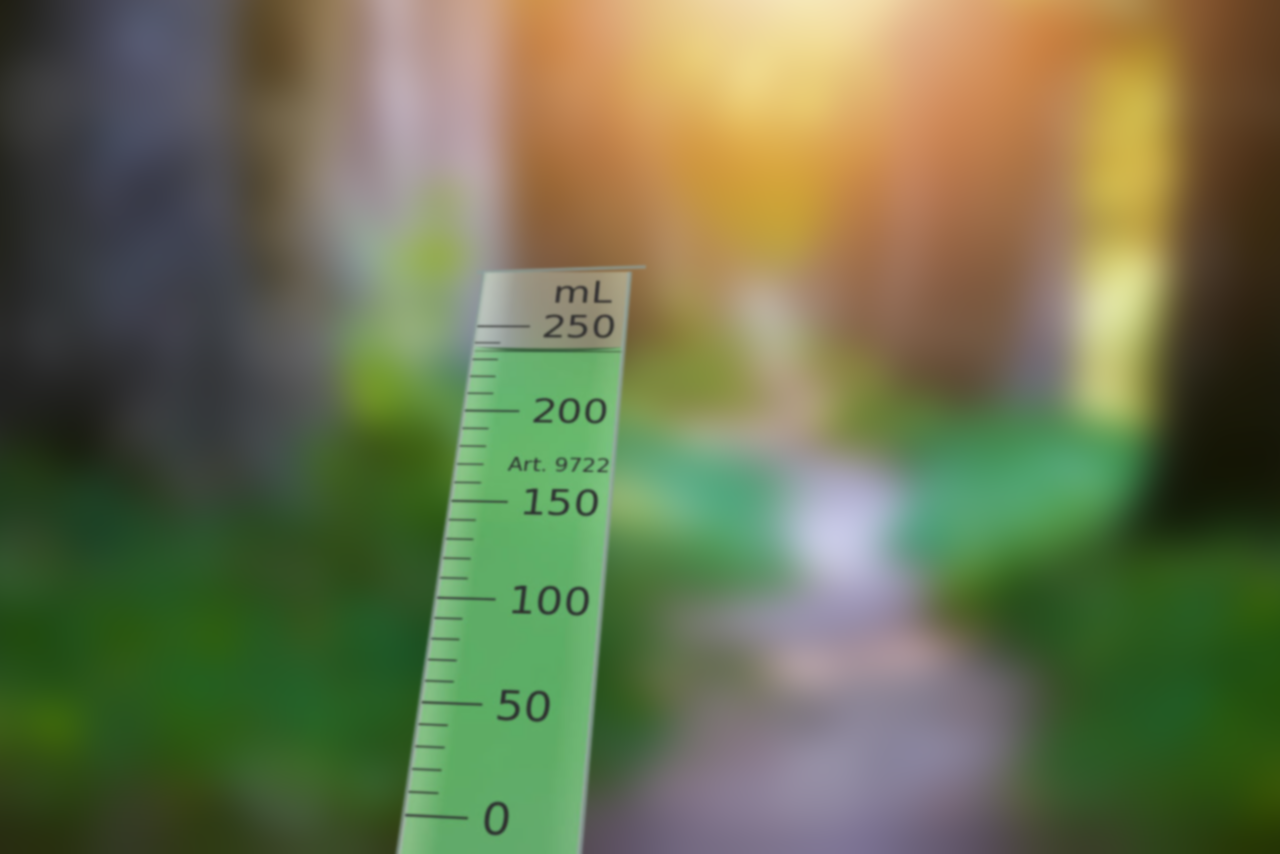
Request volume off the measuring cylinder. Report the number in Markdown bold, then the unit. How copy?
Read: **235** mL
